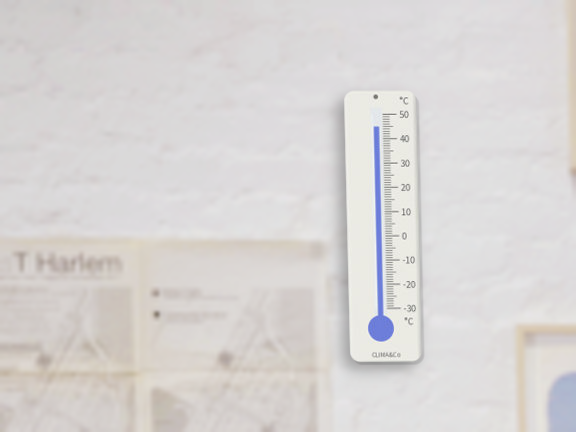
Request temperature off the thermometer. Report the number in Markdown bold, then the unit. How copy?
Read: **45** °C
